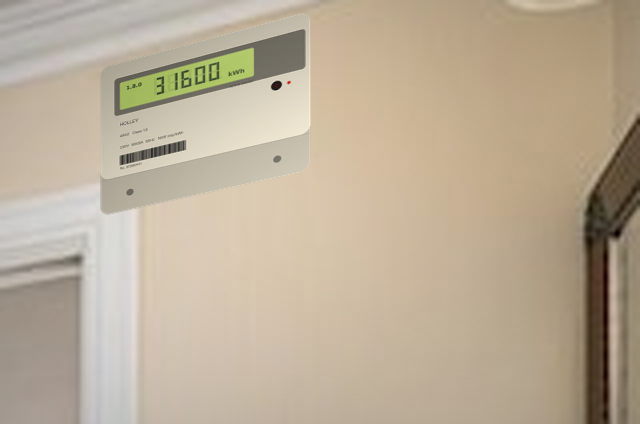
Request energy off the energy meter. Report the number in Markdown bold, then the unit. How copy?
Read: **31600** kWh
